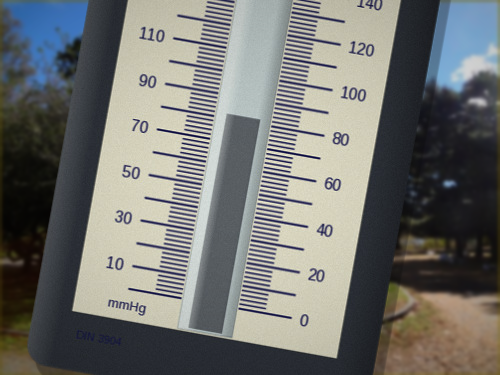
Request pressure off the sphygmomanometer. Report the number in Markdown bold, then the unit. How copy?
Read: **82** mmHg
